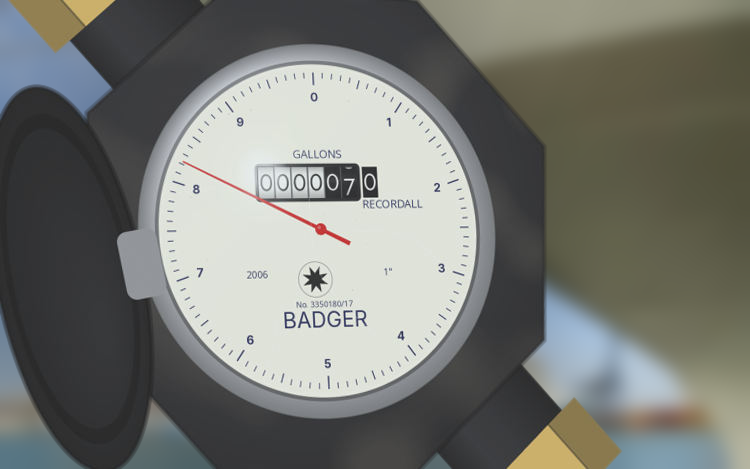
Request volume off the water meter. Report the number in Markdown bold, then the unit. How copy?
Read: **68.2** gal
